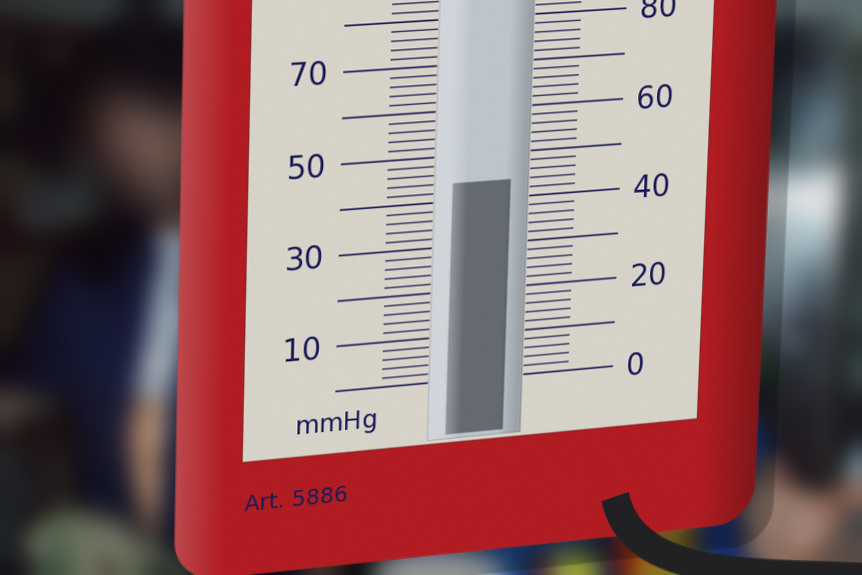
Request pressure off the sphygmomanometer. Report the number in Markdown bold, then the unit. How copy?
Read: **44** mmHg
